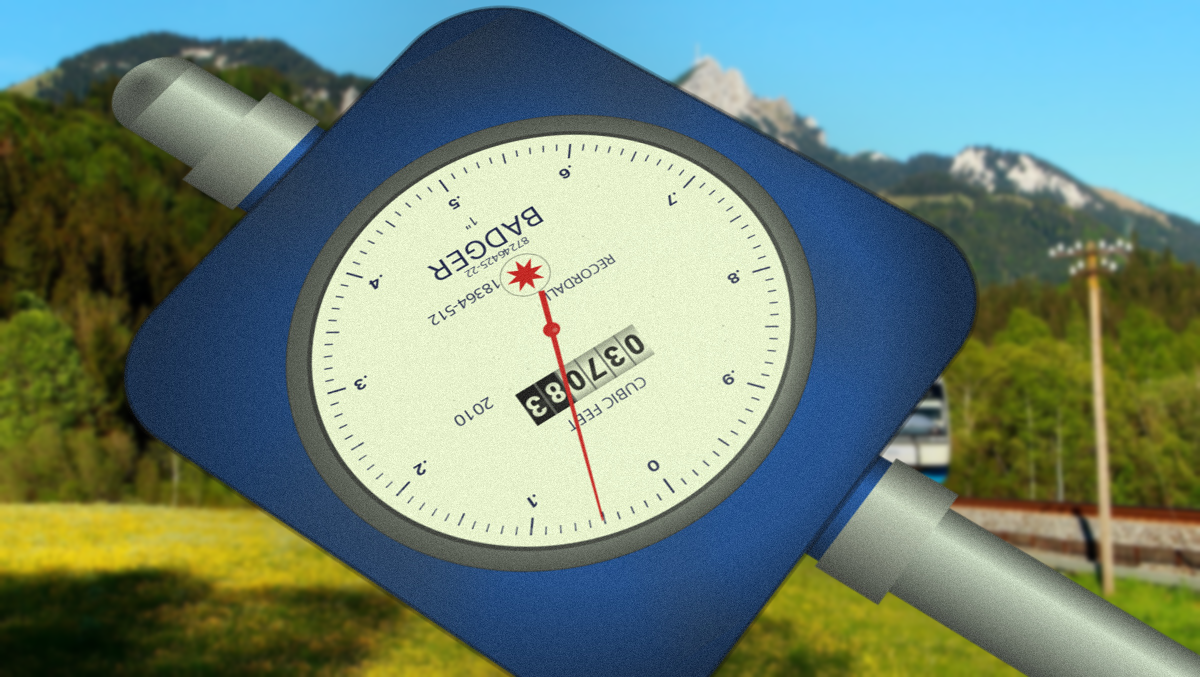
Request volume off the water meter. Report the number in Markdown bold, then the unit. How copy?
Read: **37083.05** ft³
